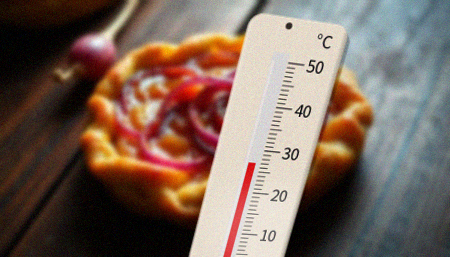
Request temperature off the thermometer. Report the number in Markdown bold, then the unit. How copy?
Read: **27** °C
